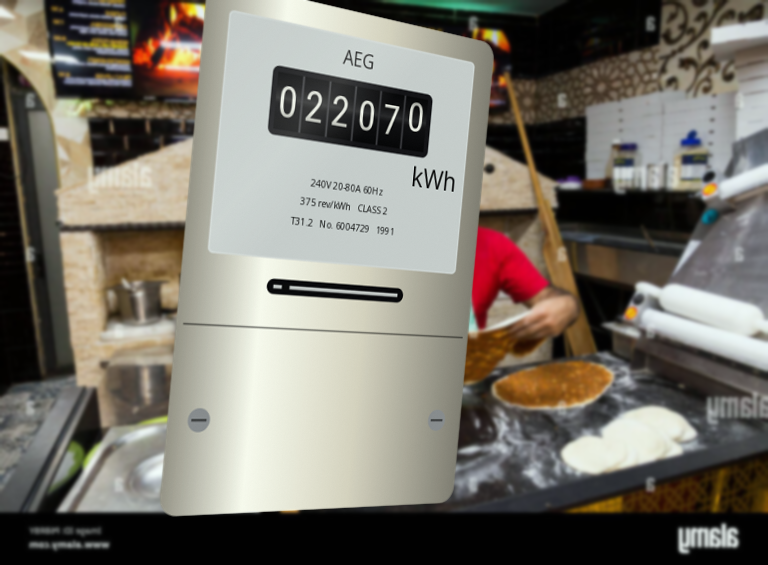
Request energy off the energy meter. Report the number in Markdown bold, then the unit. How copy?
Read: **22070** kWh
